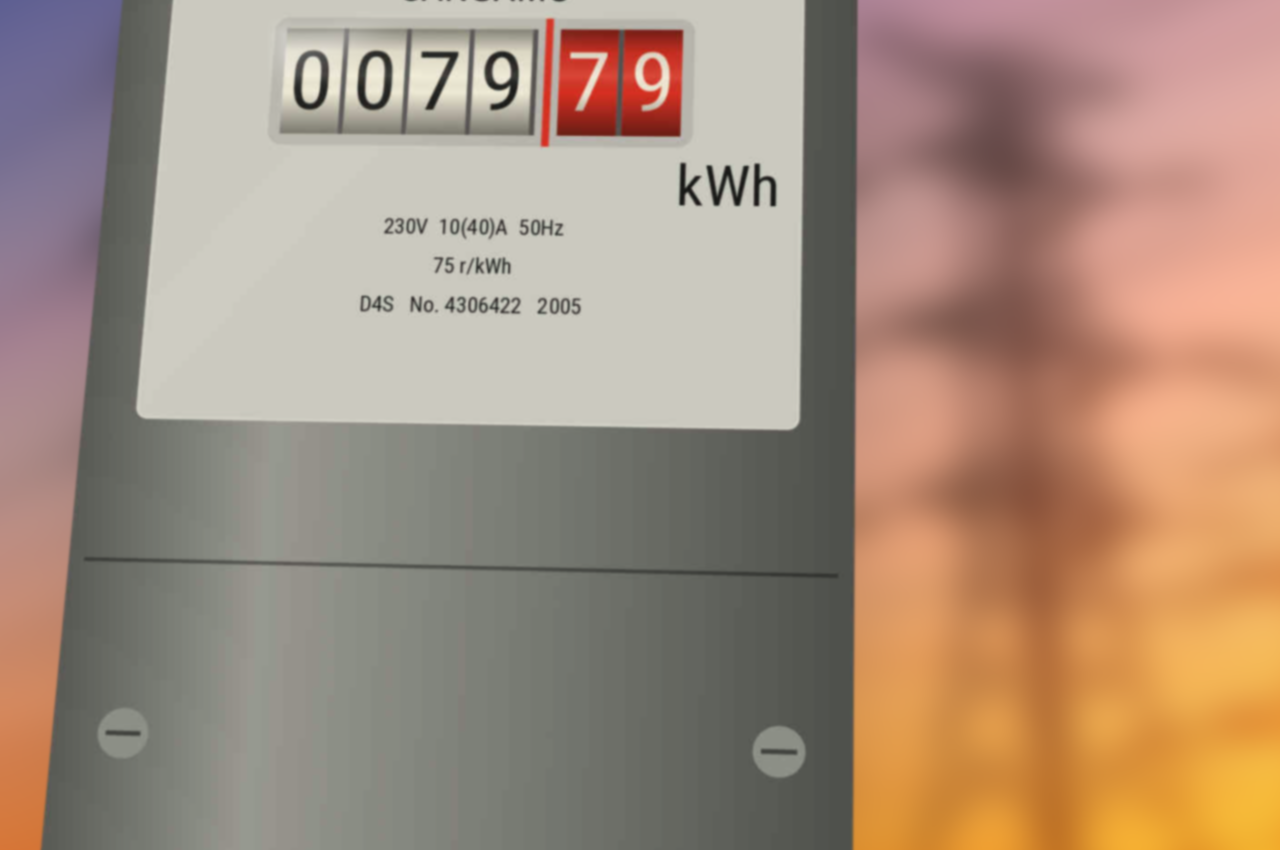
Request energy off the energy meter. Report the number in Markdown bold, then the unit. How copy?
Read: **79.79** kWh
